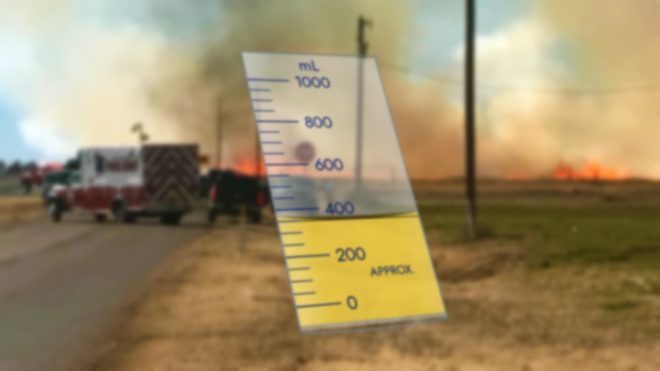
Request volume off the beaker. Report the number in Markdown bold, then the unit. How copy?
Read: **350** mL
